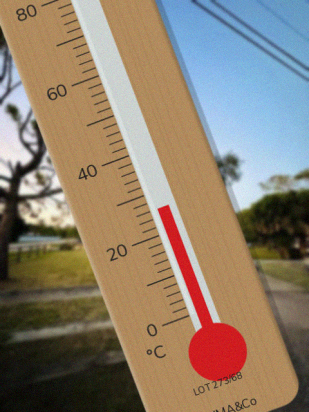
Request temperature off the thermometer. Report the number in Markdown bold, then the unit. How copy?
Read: **26** °C
